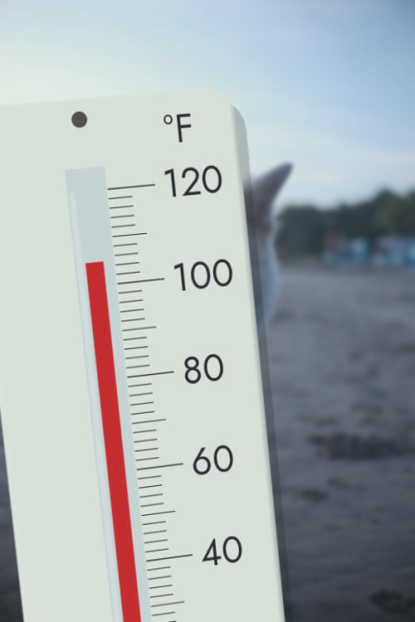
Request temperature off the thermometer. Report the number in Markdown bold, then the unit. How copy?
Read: **105** °F
